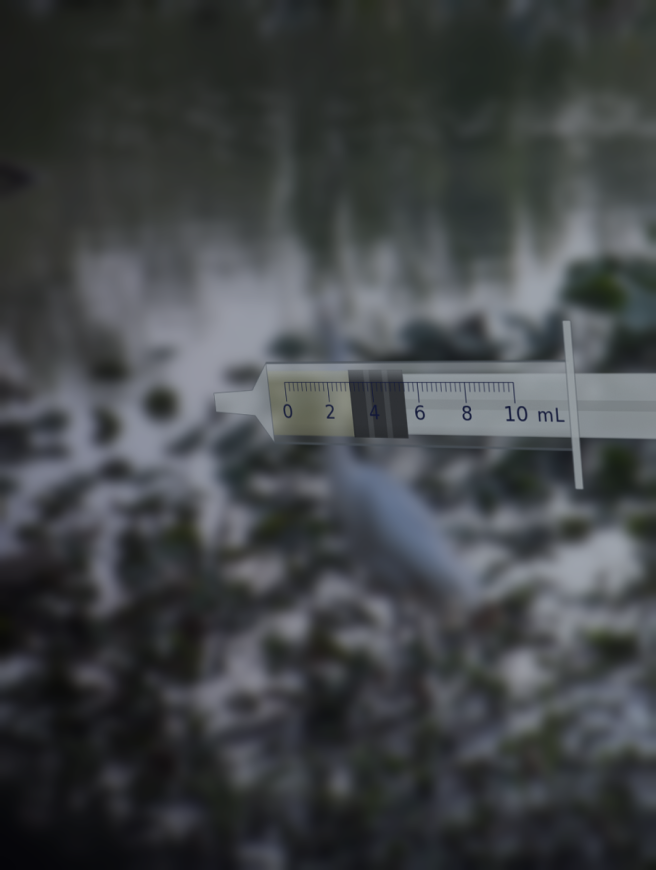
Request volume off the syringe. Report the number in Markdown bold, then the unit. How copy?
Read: **3** mL
